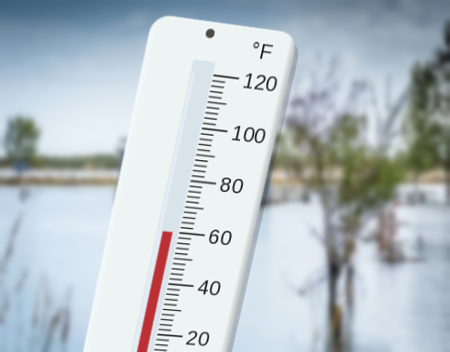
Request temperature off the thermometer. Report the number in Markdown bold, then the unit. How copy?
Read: **60** °F
